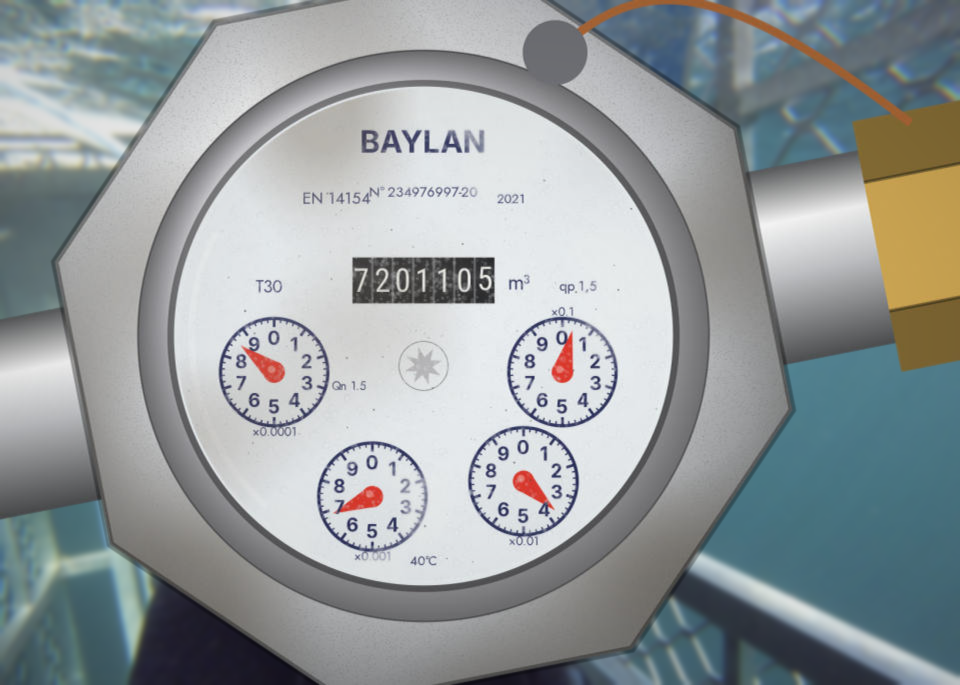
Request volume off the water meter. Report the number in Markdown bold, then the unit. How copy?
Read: **7201105.0368** m³
